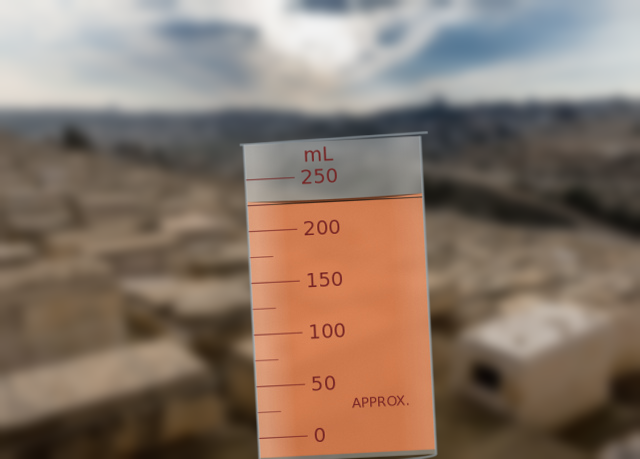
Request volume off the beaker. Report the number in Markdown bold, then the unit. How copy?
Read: **225** mL
